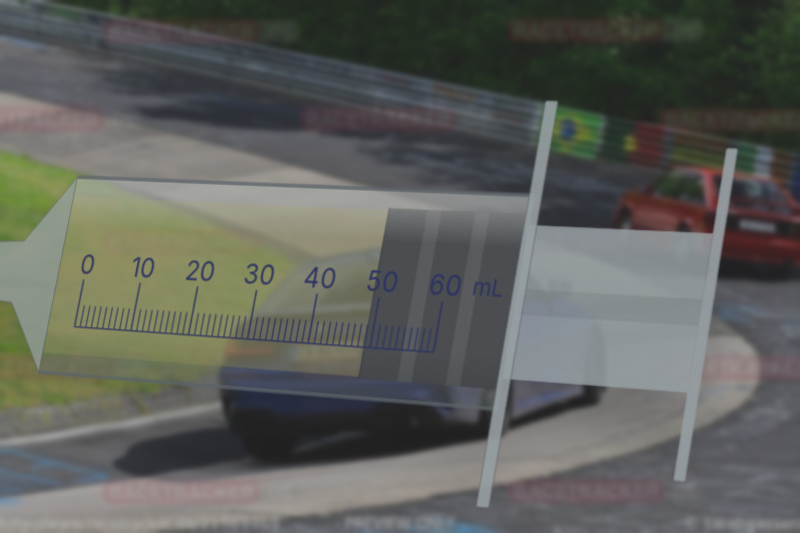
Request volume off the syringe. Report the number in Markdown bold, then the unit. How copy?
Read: **49** mL
